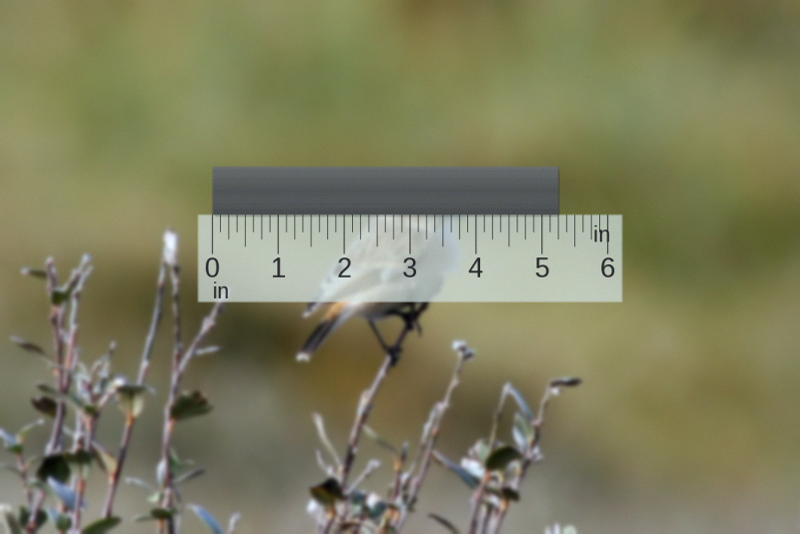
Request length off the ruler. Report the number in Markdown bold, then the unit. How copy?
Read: **5.25** in
